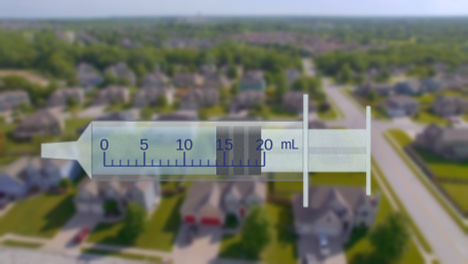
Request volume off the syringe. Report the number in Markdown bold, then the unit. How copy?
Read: **14** mL
